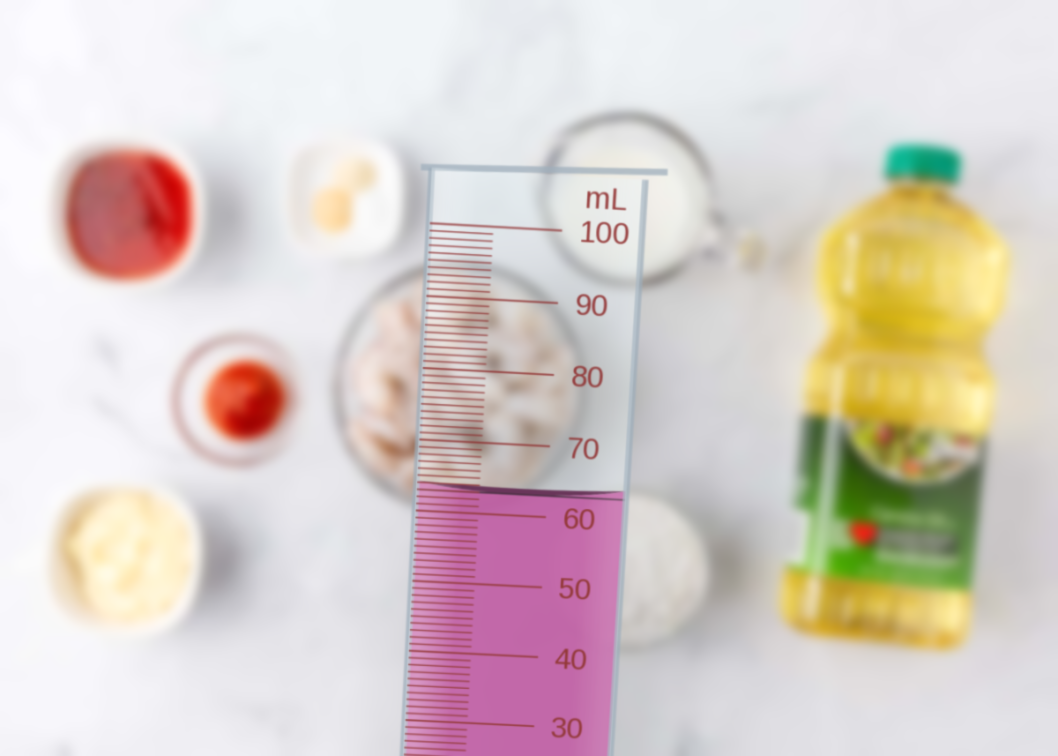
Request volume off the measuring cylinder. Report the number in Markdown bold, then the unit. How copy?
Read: **63** mL
